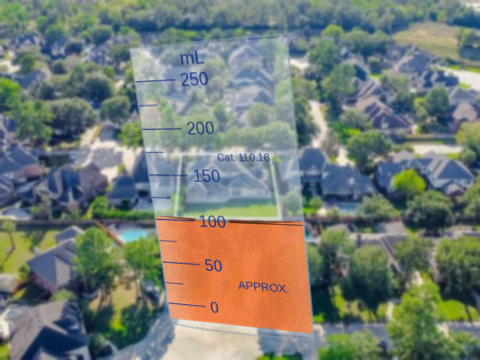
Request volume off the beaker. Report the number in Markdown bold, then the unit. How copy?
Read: **100** mL
